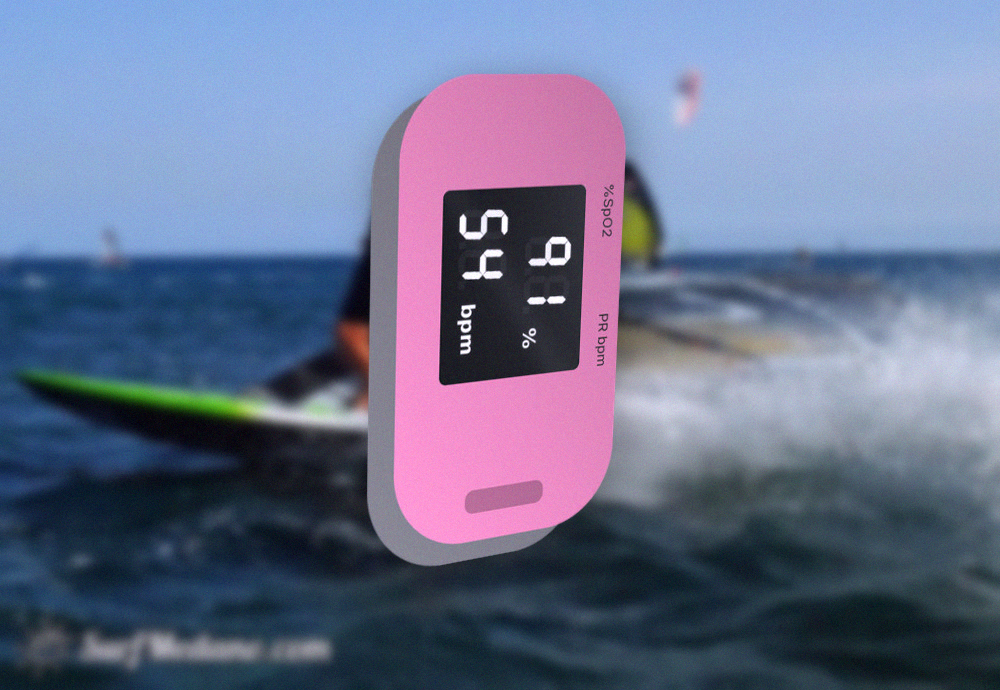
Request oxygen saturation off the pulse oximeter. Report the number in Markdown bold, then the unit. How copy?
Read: **91** %
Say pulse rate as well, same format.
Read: **54** bpm
